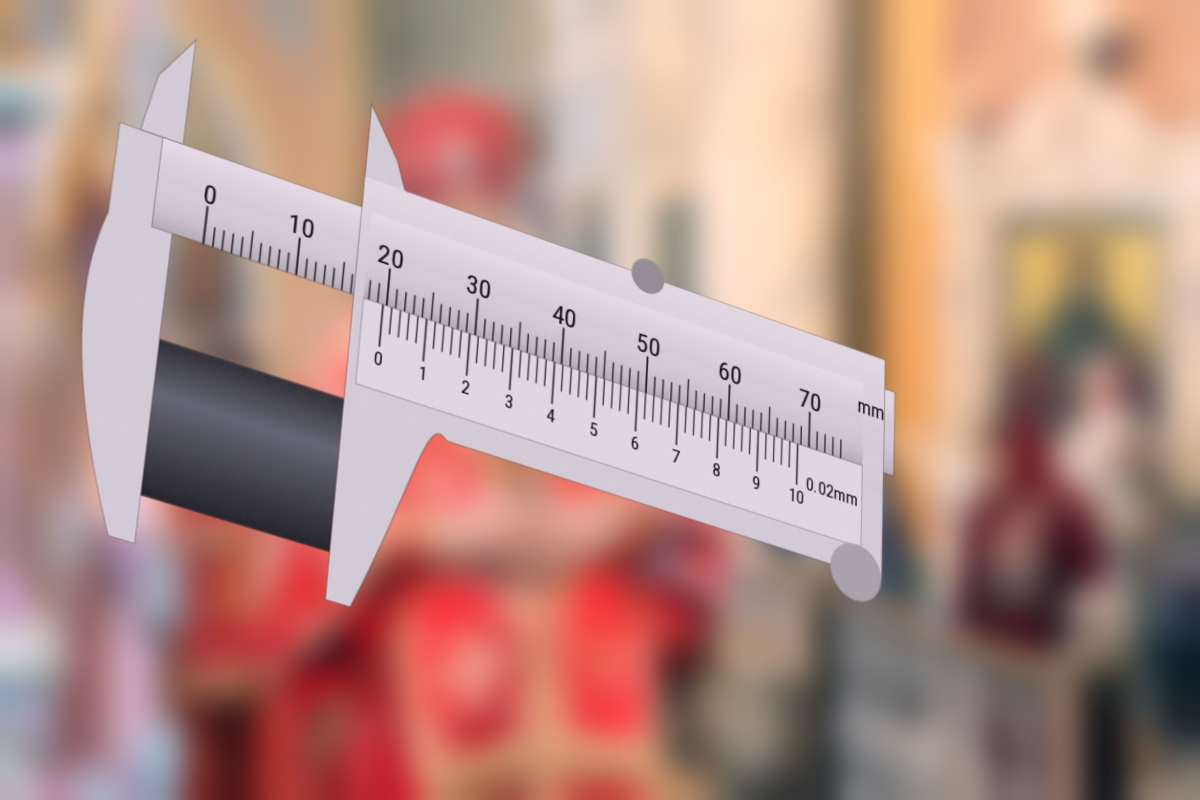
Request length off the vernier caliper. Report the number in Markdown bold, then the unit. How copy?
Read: **19.6** mm
